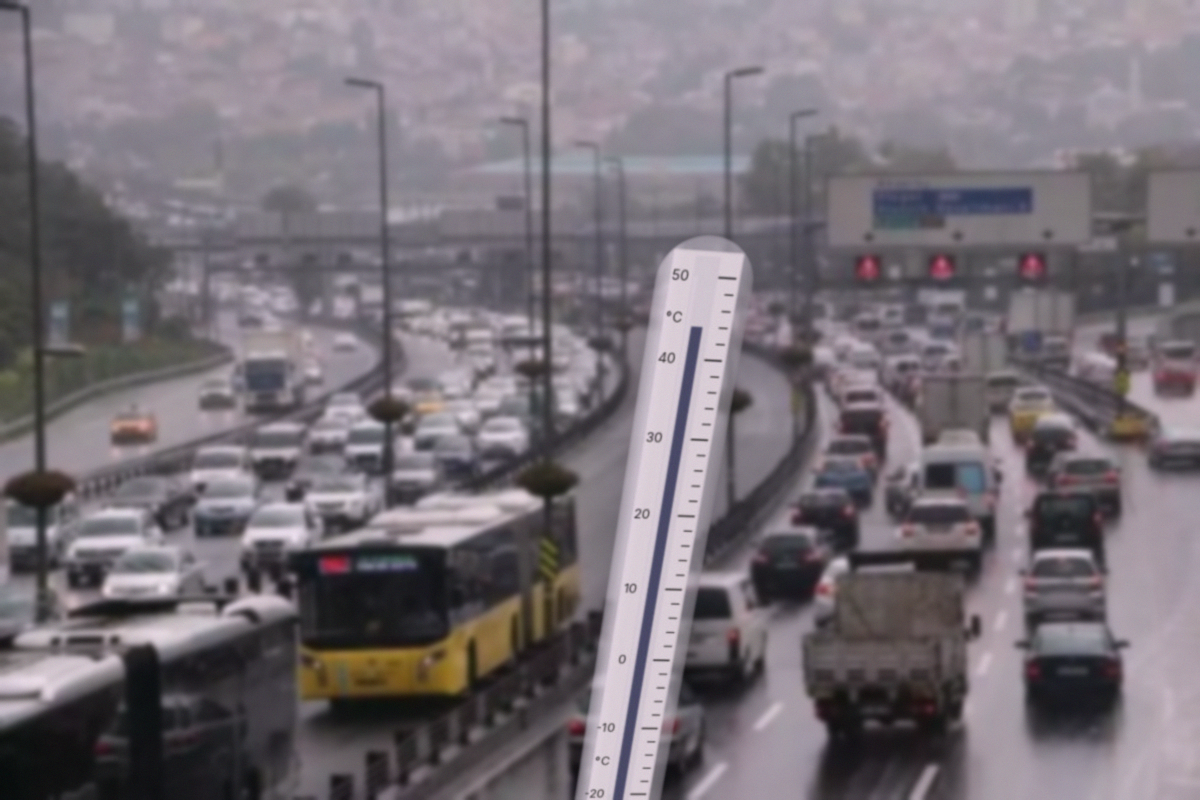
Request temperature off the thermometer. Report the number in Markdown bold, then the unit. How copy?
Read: **44** °C
